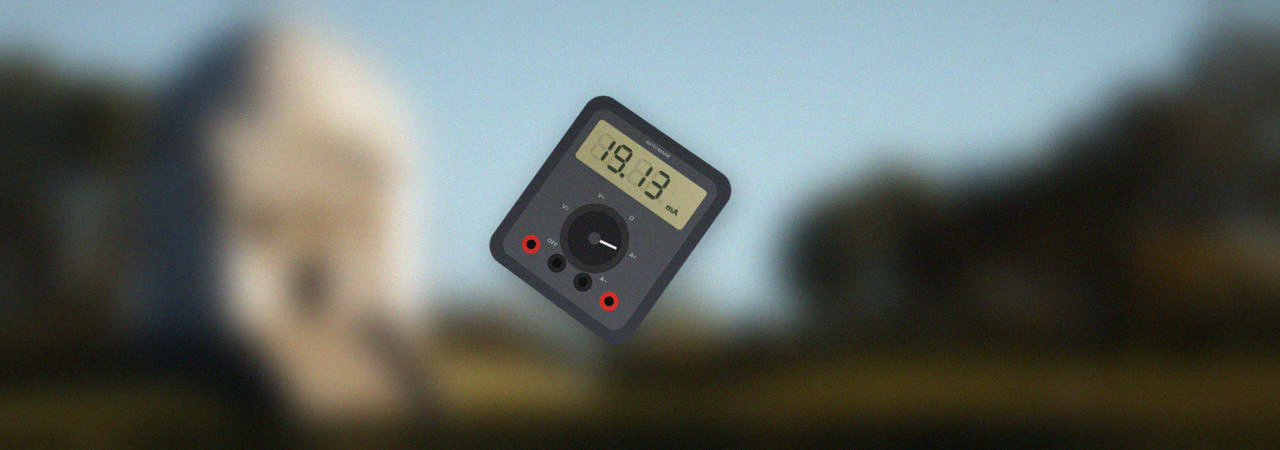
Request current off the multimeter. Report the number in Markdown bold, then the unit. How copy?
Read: **19.13** mA
